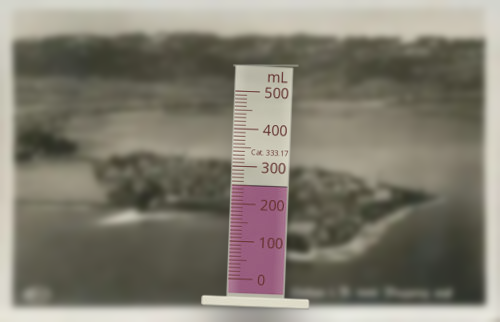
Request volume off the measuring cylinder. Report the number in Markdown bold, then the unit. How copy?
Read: **250** mL
